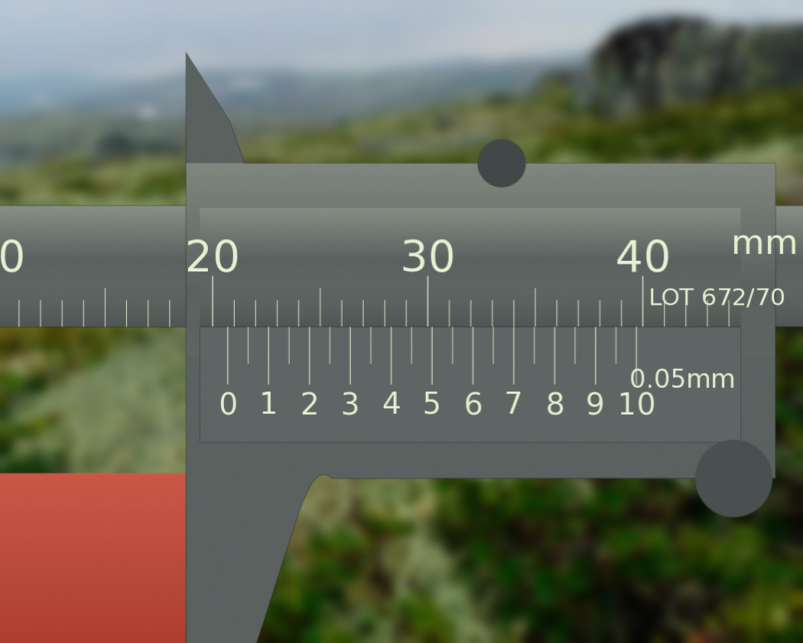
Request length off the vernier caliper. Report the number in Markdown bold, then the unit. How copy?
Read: **20.70** mm
